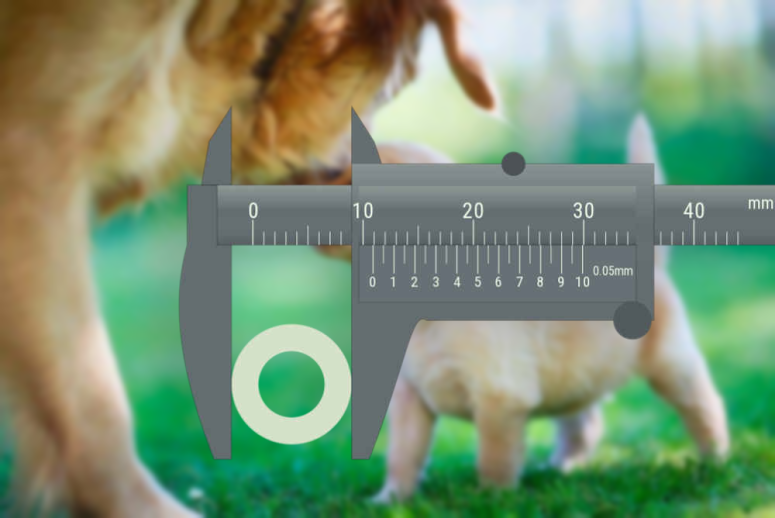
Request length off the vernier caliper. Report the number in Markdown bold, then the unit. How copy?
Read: **10.9** mm
